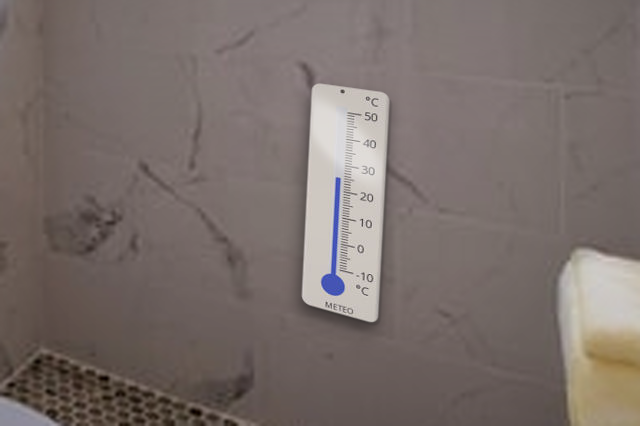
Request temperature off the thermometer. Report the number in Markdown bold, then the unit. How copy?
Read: **25** °C
